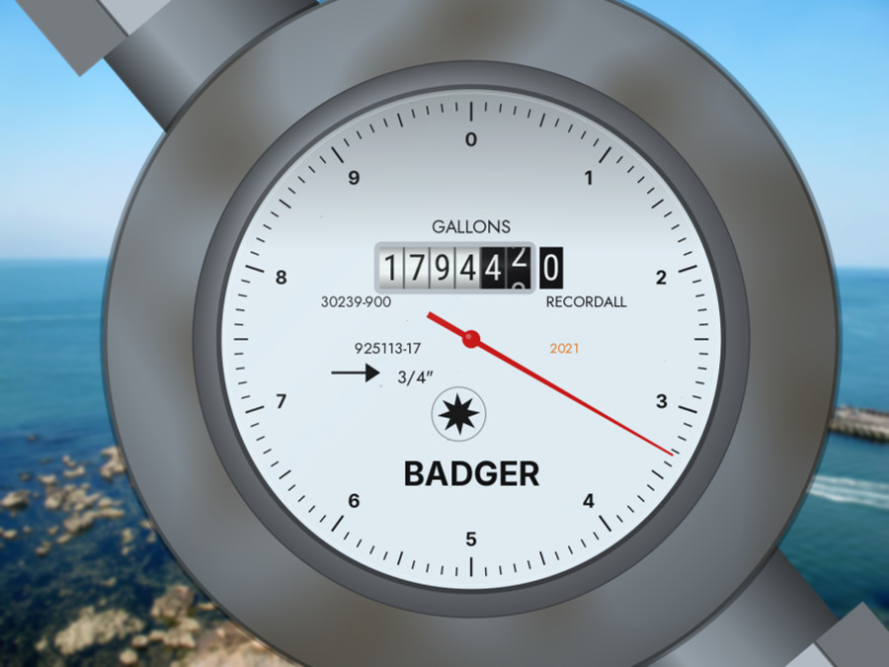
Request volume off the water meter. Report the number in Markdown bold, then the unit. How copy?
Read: **1794423.3** gal
